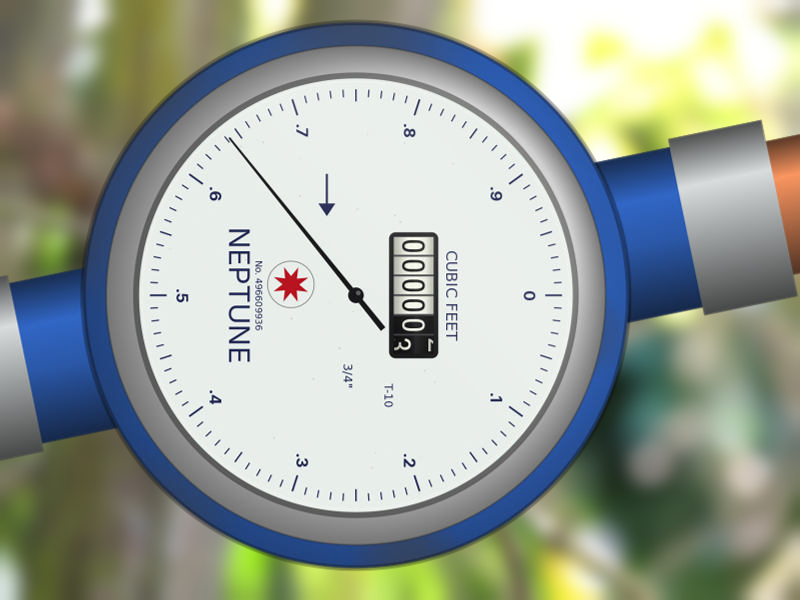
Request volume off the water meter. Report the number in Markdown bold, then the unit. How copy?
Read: **2.64** ft³
